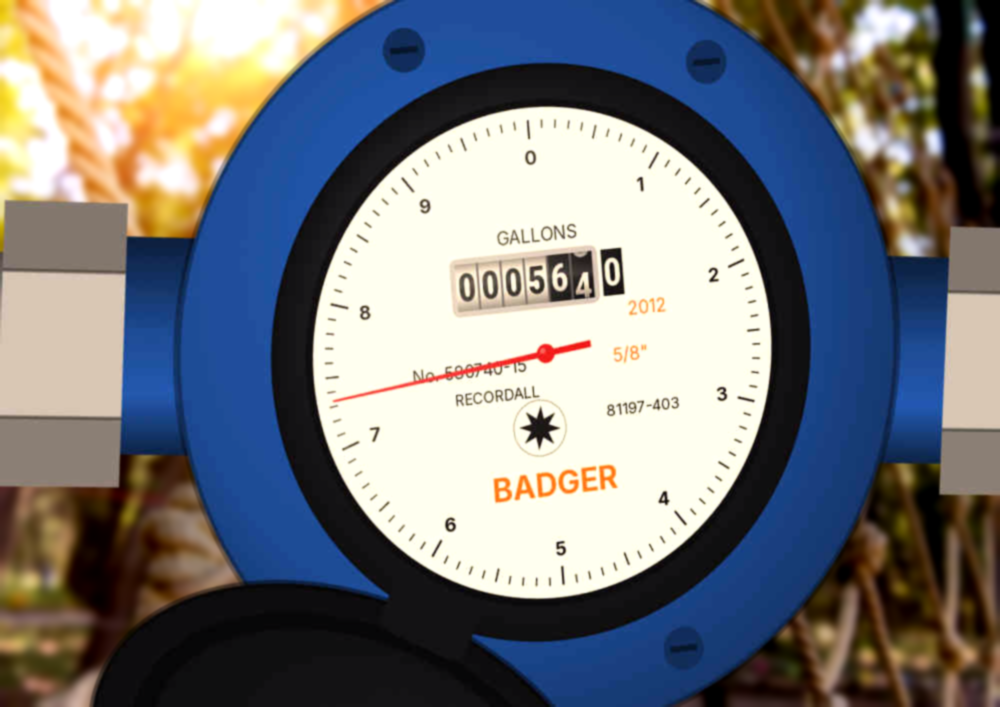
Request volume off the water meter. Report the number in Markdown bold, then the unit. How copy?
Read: **5637.3** gal
